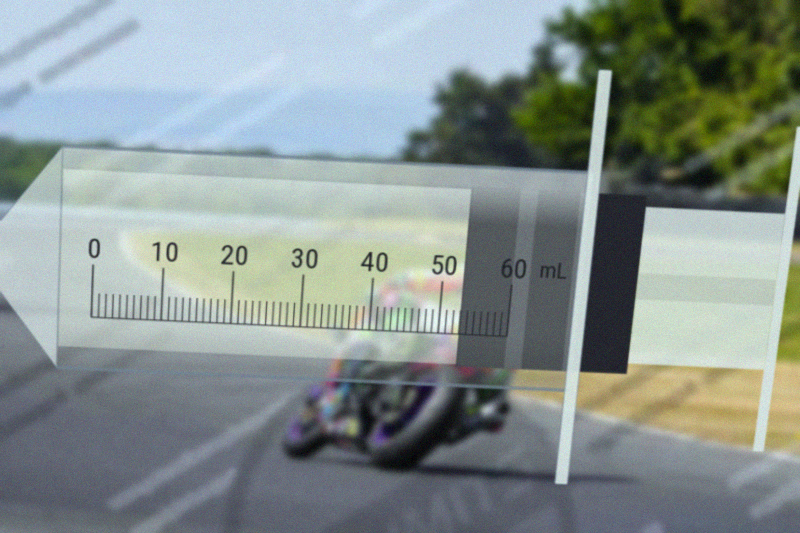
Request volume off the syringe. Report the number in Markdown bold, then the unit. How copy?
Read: **53** mL
